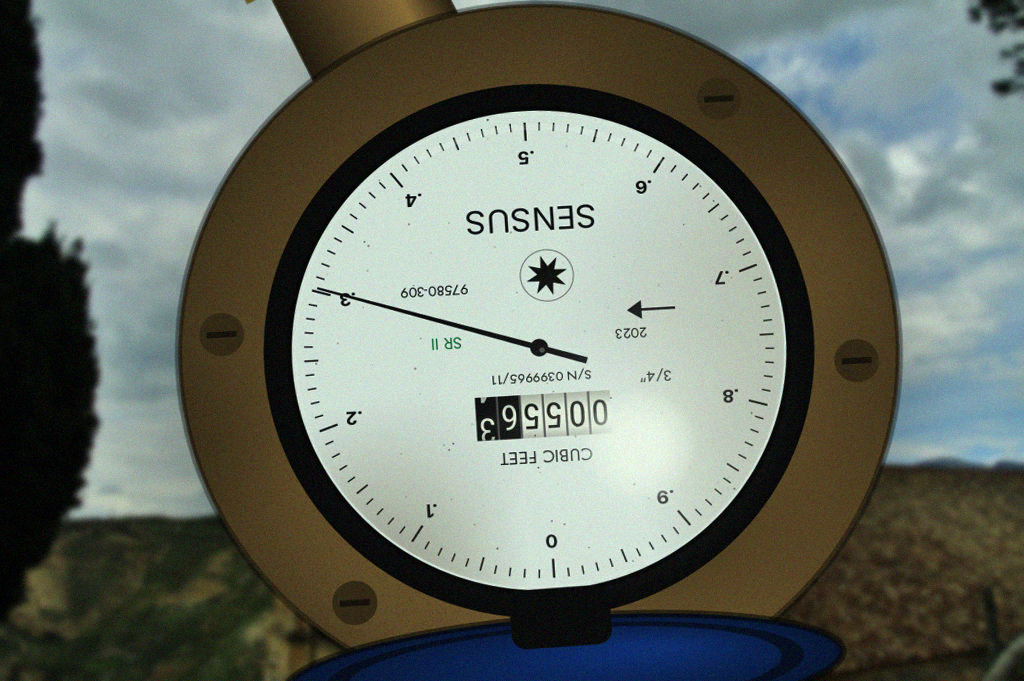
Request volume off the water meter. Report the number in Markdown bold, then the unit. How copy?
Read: **5563.30** ft³
